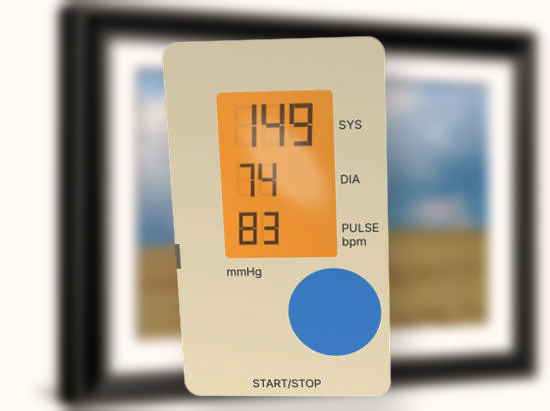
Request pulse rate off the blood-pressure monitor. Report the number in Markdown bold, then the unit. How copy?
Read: **83** bpm
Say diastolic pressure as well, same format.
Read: **74** mmHg
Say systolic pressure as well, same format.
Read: **149** mmHg
